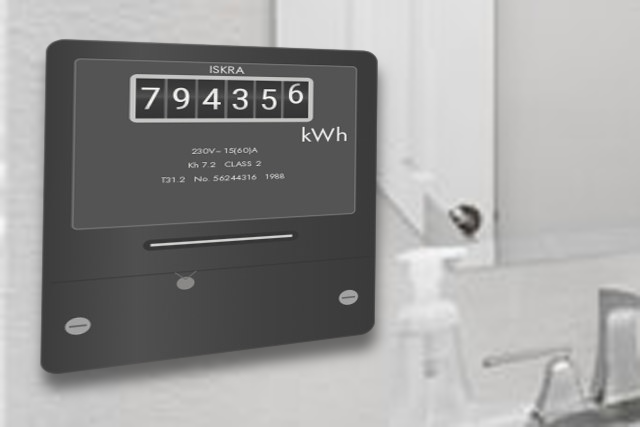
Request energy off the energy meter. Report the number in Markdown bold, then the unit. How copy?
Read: **794356** kWh
